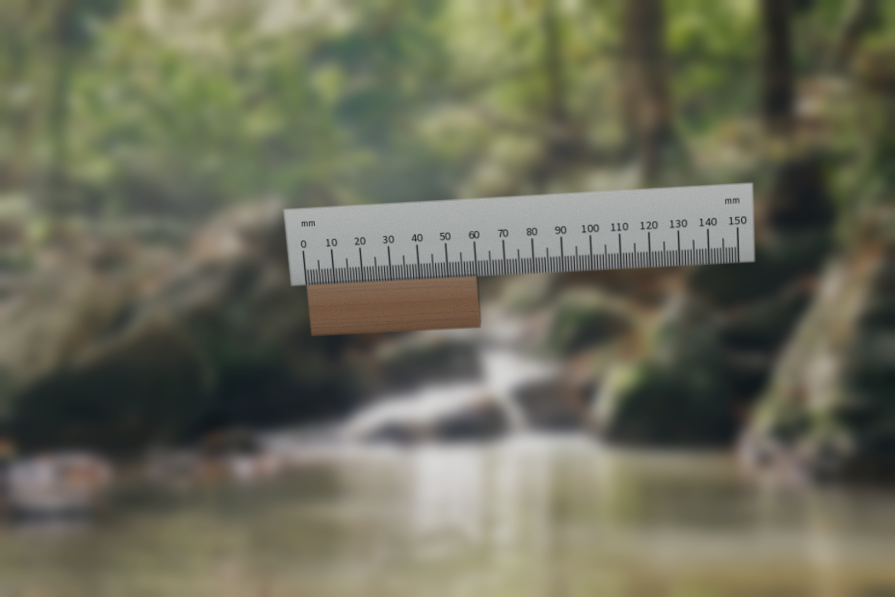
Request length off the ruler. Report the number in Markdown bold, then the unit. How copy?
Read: **60** mm
